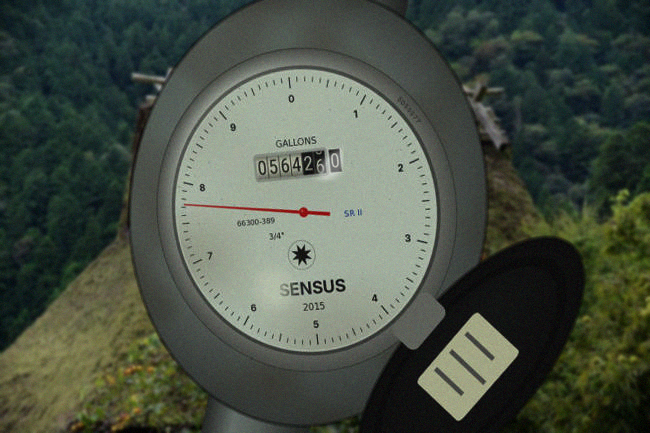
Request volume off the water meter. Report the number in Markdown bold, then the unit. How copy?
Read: **564257.7** gal
